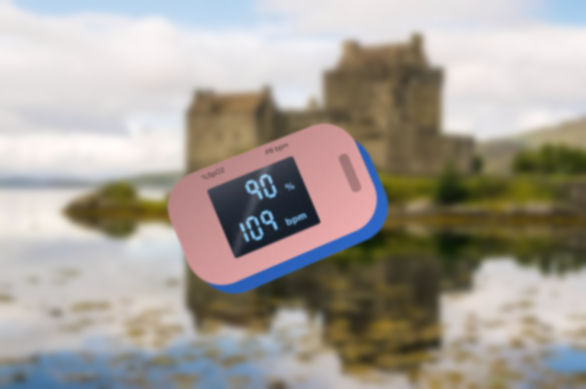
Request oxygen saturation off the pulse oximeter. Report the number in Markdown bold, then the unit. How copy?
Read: **90** %
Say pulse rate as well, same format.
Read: **109** bpm
